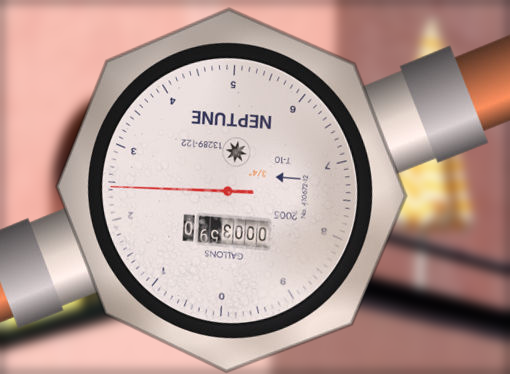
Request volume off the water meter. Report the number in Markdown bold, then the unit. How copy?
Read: **3592.4** gal
